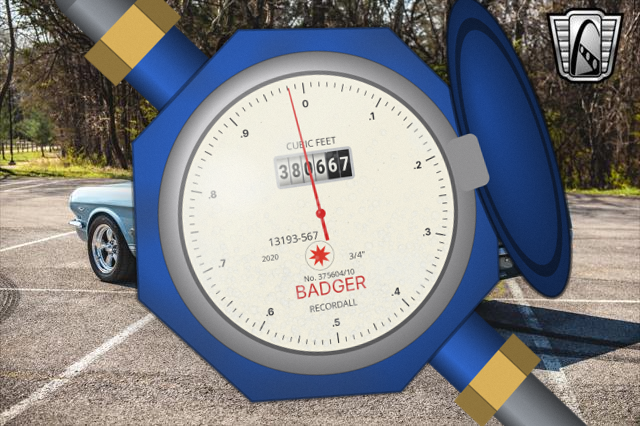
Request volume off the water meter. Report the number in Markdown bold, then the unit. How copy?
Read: **380666.98** ft³
